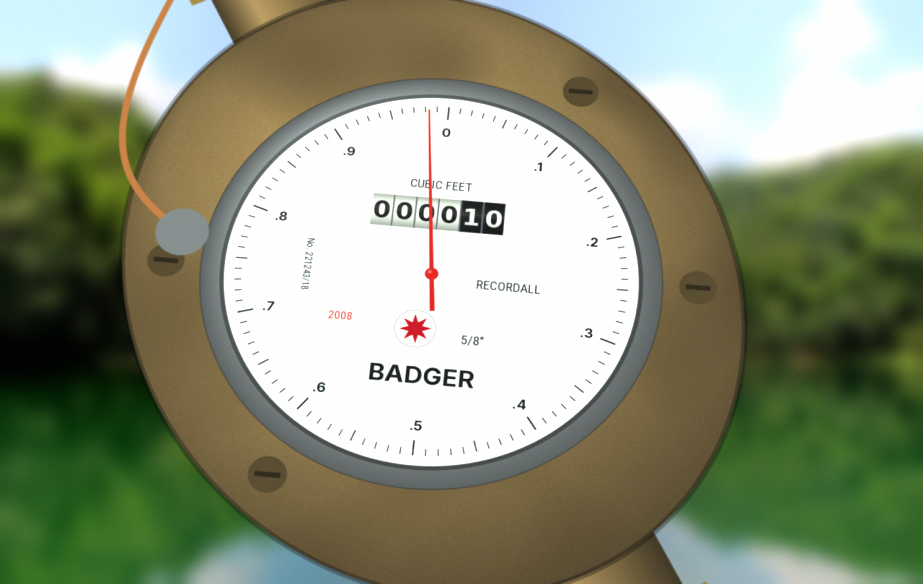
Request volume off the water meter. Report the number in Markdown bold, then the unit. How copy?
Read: **9.98** ft³
